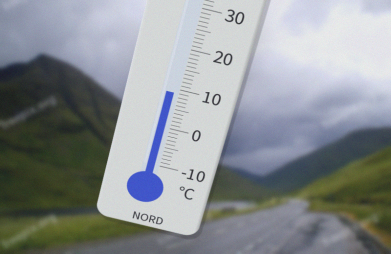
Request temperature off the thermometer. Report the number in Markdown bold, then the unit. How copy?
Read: **9** °C
